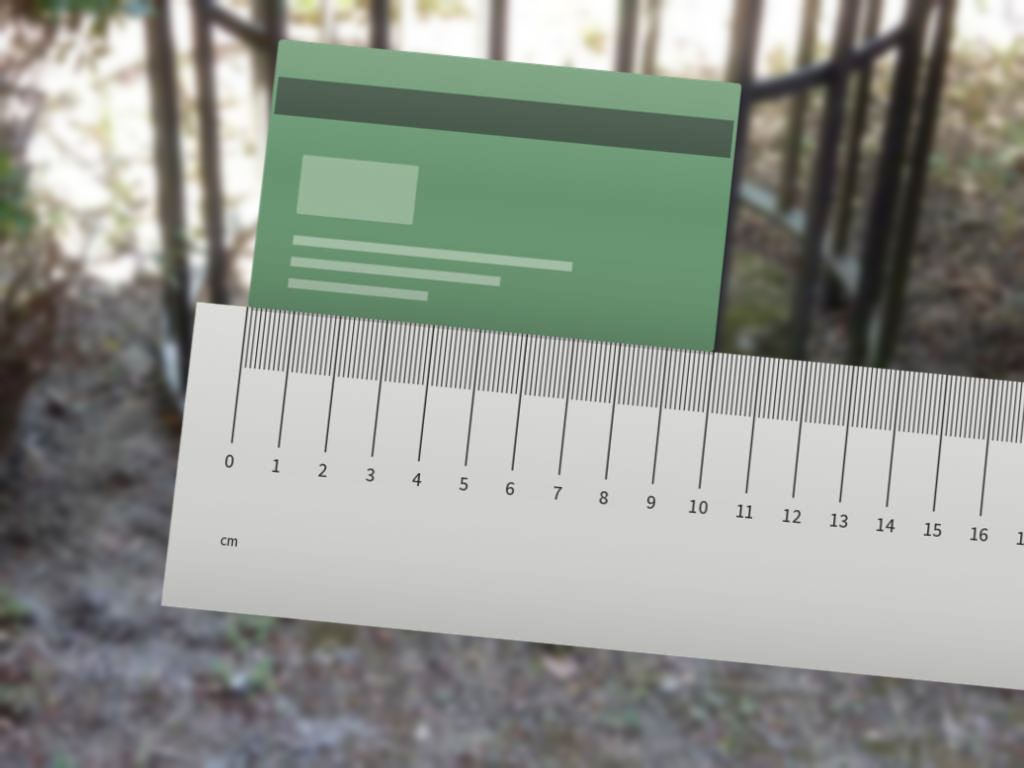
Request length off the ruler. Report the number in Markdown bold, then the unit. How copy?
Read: **10** cm
